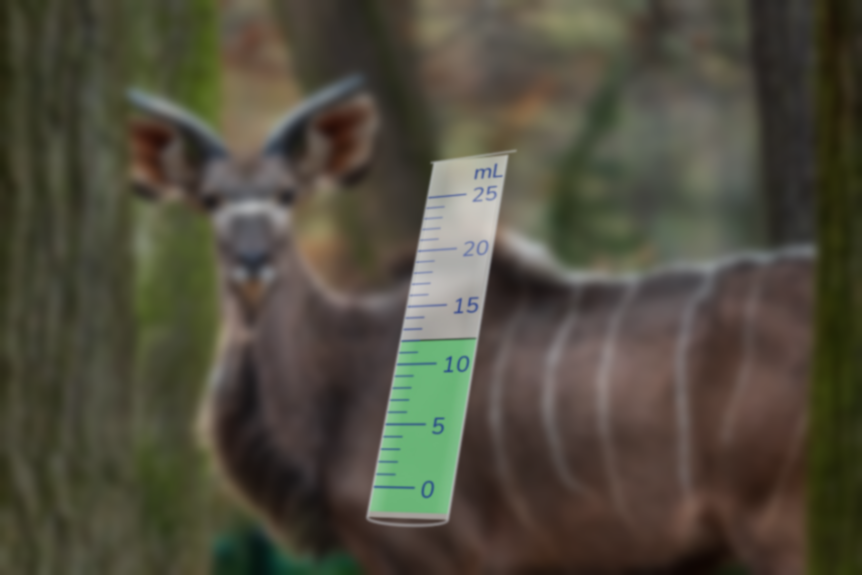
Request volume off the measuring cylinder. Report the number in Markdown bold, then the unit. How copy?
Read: **12** mL
